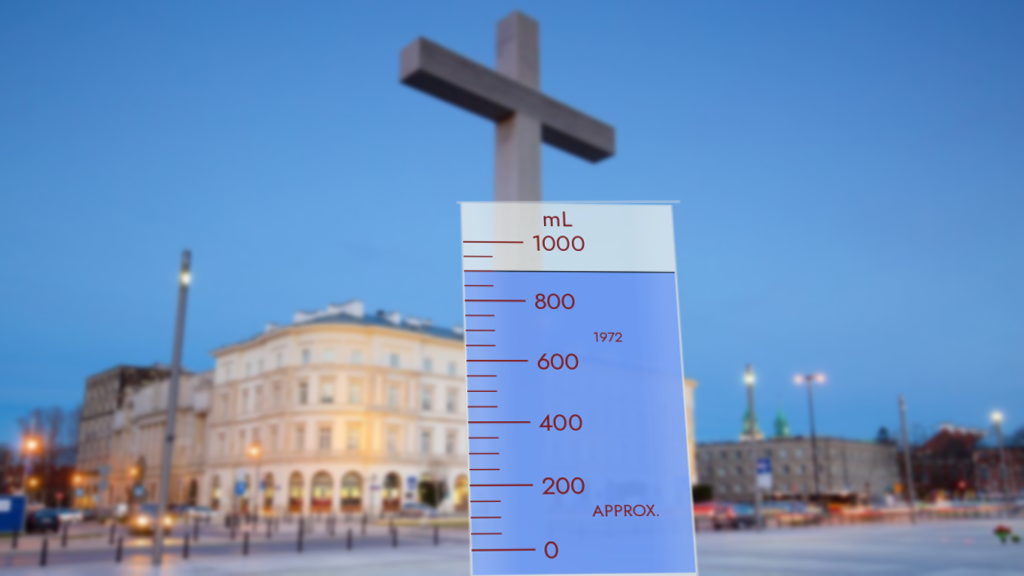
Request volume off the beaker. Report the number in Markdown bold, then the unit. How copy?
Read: **900** mL
